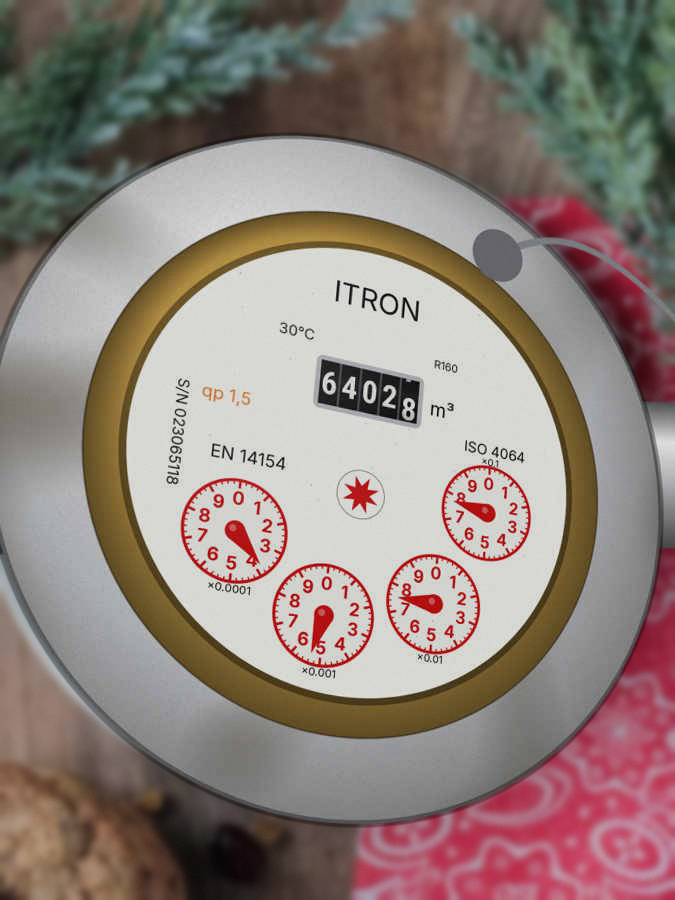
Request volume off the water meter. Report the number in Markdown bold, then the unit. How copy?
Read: **64027.7753** m³
